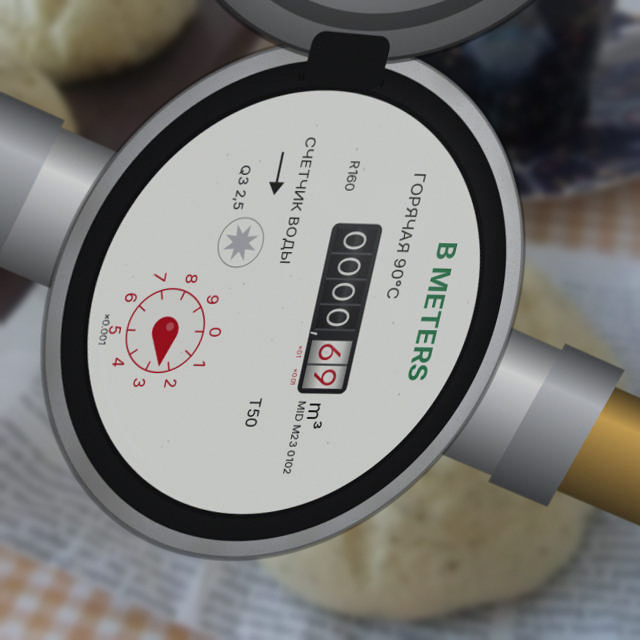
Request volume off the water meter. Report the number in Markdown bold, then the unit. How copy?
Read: **0.692** m³
